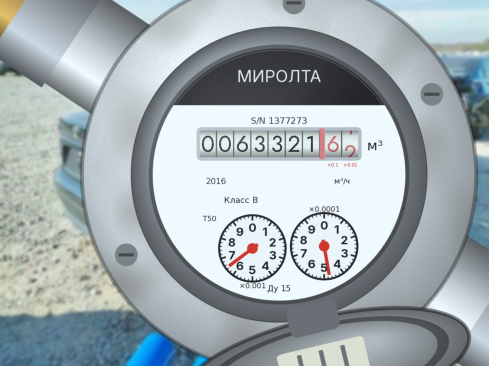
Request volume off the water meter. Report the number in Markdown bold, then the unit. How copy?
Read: **63321.6164** m³
